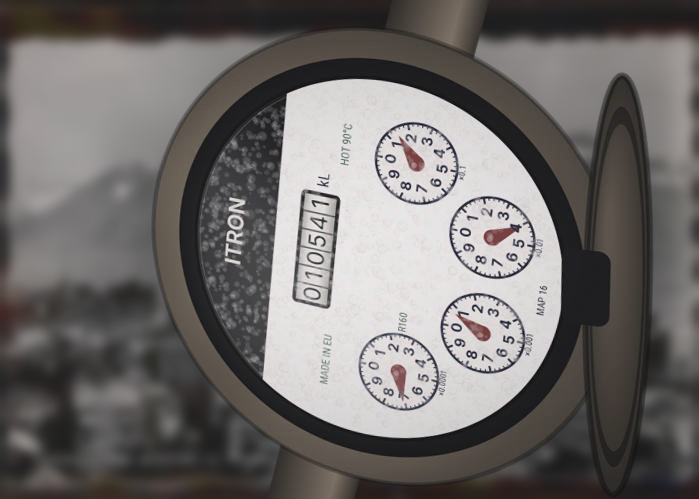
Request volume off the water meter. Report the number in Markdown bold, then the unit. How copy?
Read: **10541.1407** kL
